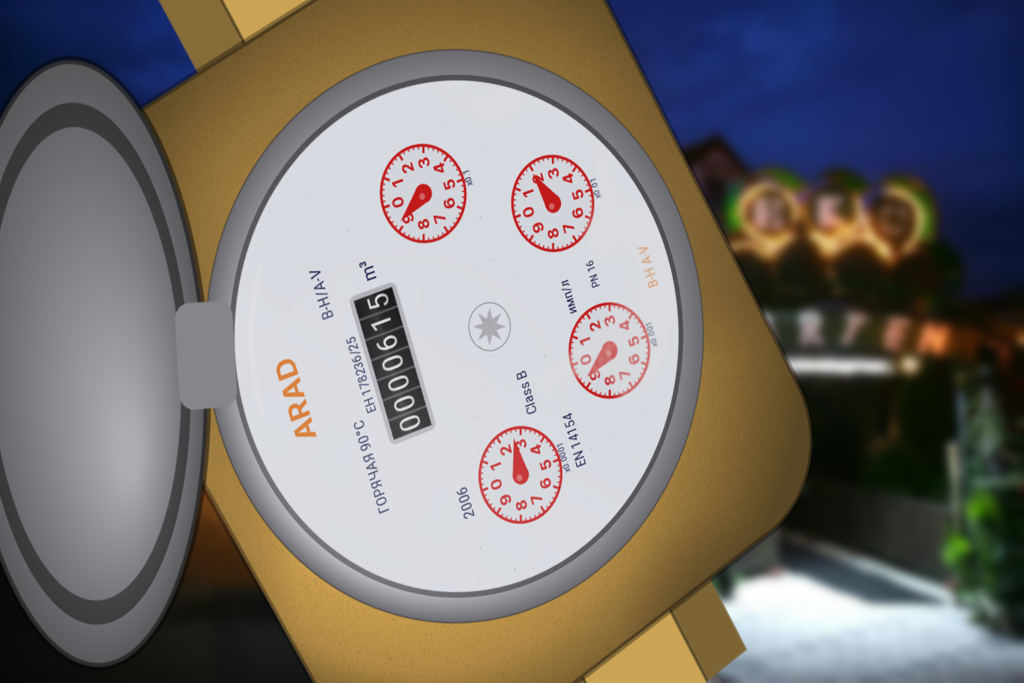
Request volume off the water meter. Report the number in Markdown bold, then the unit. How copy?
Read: **614.9192** m³
